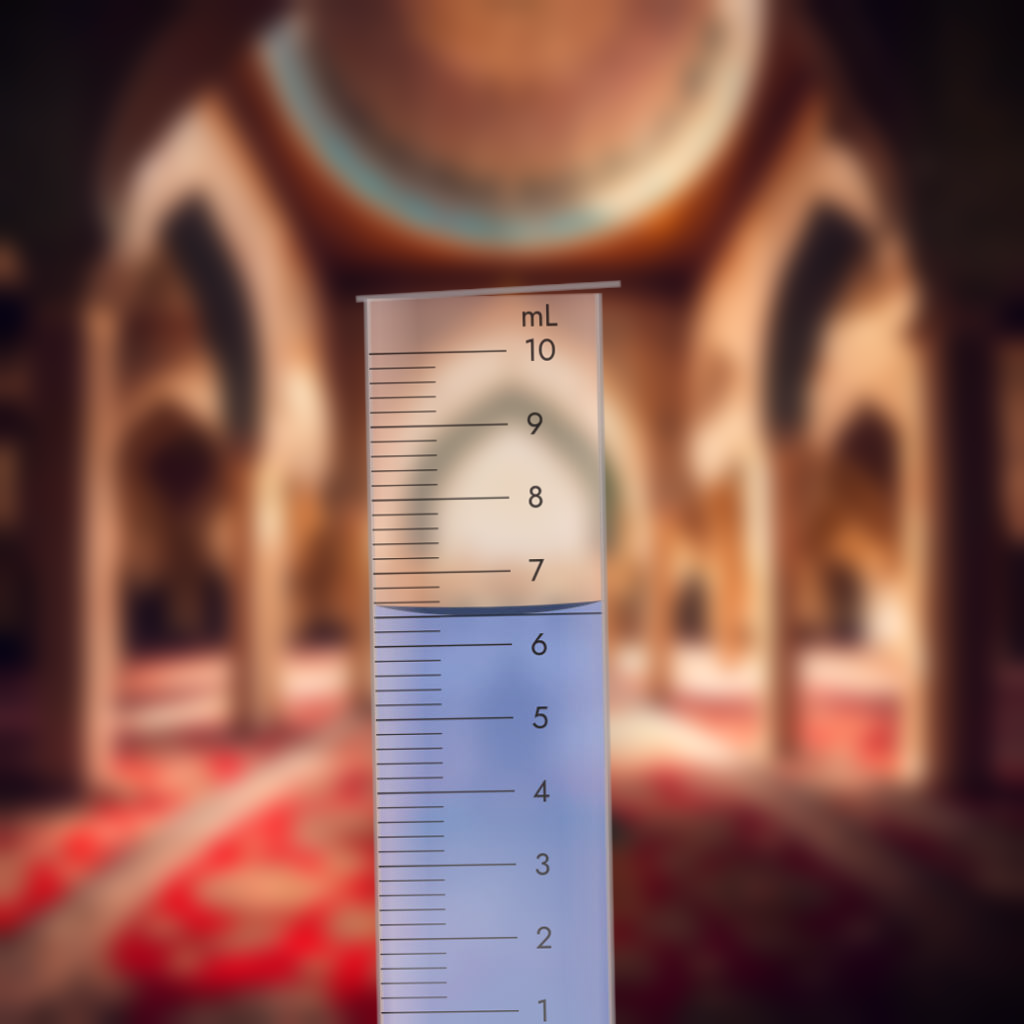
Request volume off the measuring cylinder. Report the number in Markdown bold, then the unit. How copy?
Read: **6.4** mL
